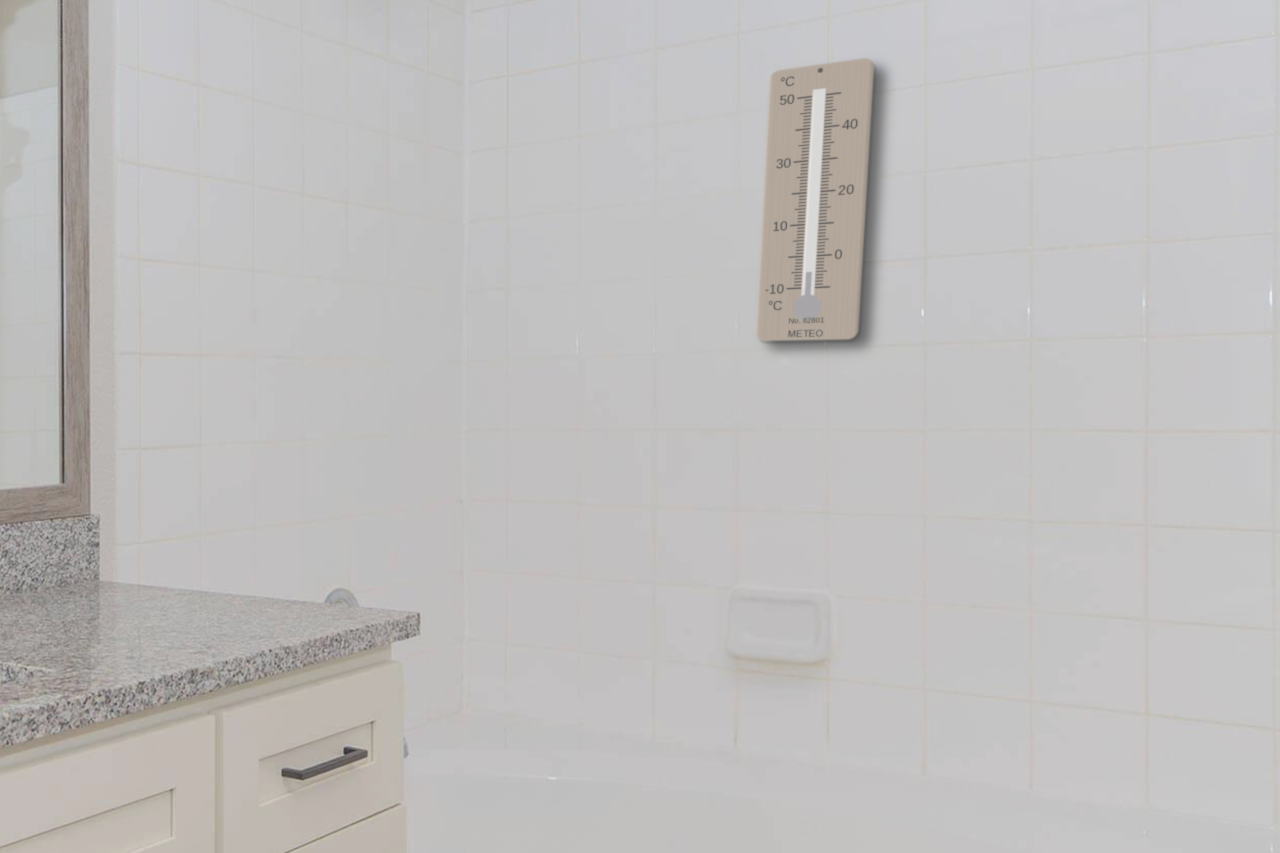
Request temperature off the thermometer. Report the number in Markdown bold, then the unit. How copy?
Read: **-5** °C
